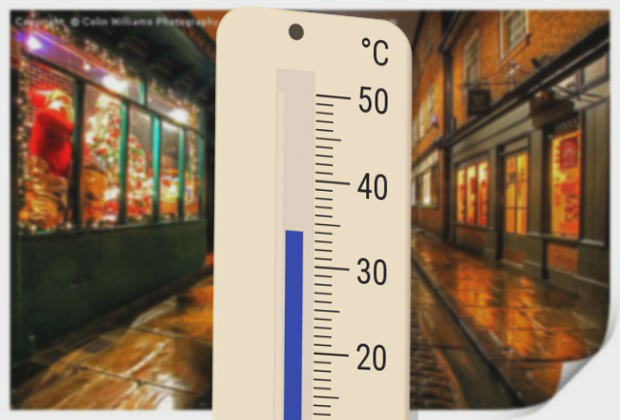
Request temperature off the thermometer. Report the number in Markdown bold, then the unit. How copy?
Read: **34** °C
